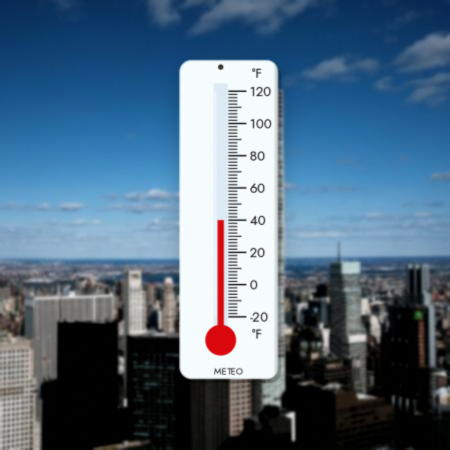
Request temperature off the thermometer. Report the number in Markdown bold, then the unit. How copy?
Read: **40** °F
